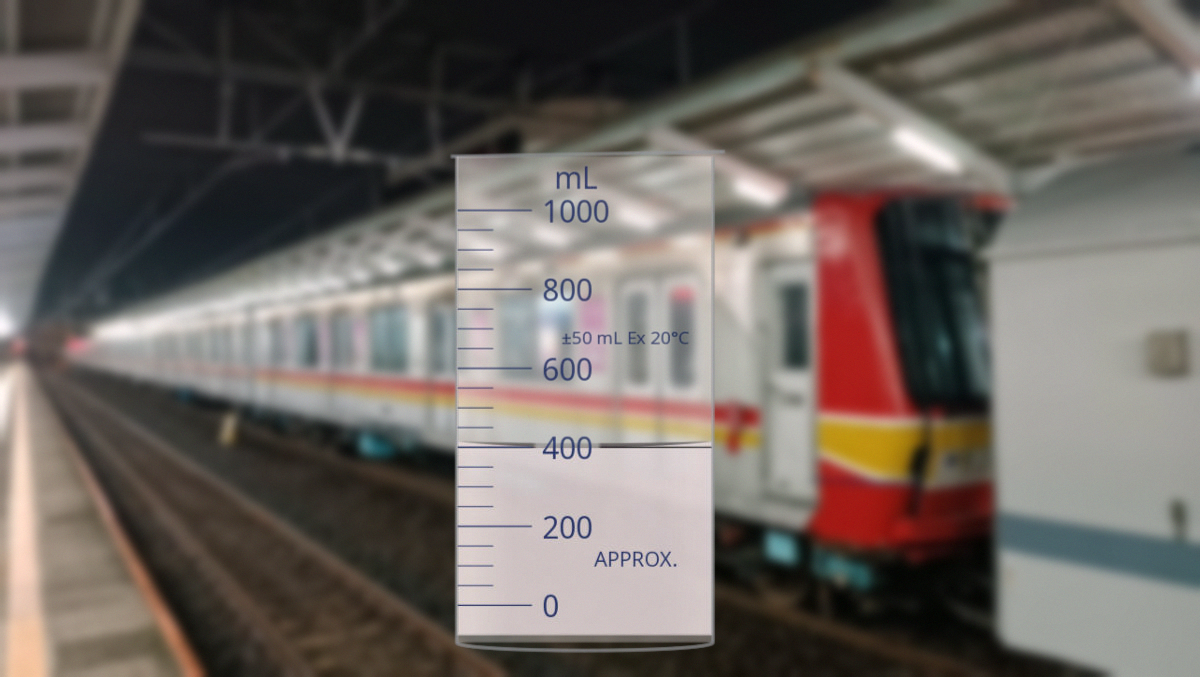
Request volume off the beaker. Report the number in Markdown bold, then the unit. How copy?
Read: **400** mL
